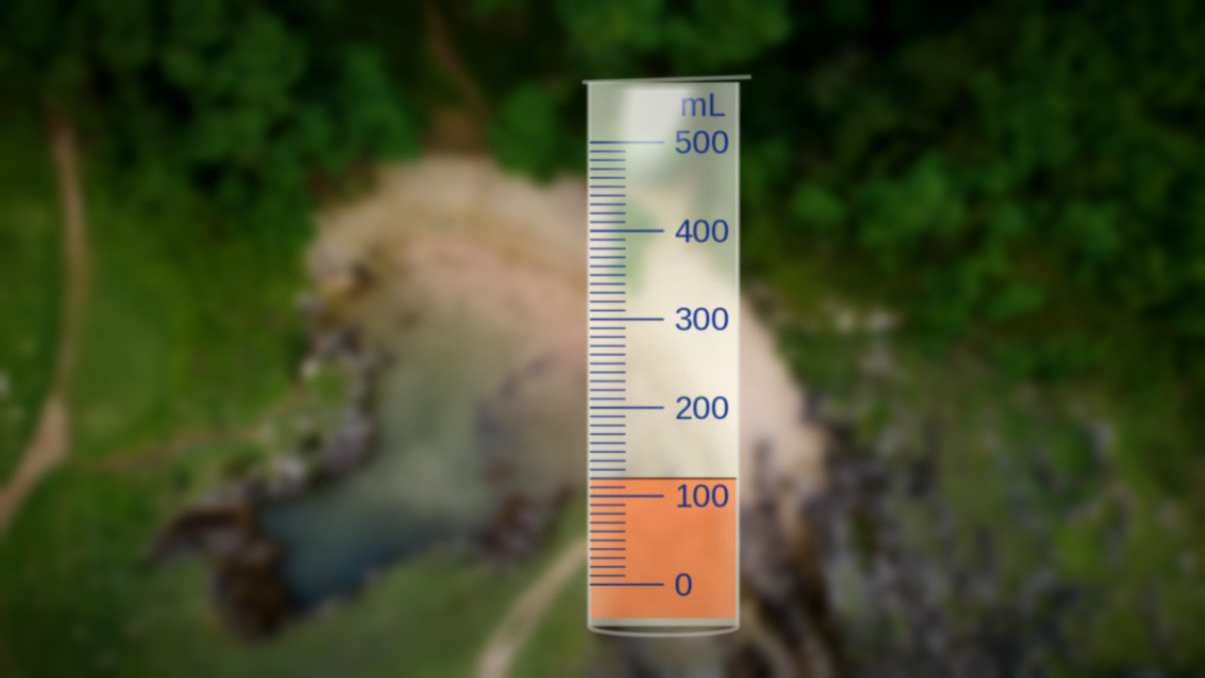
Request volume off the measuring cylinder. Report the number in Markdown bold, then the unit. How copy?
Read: **120** mL
